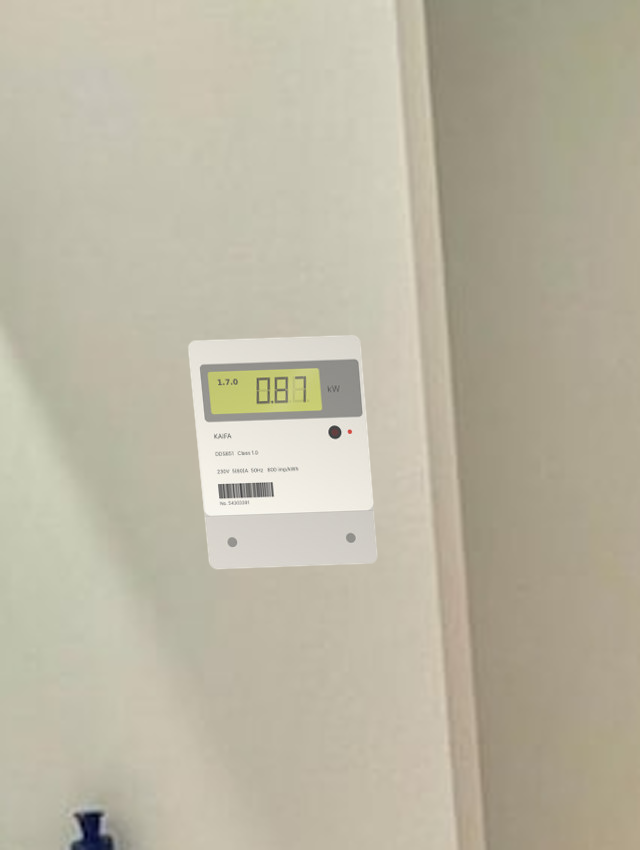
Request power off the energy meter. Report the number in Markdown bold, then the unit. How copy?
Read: **0.87** kW
